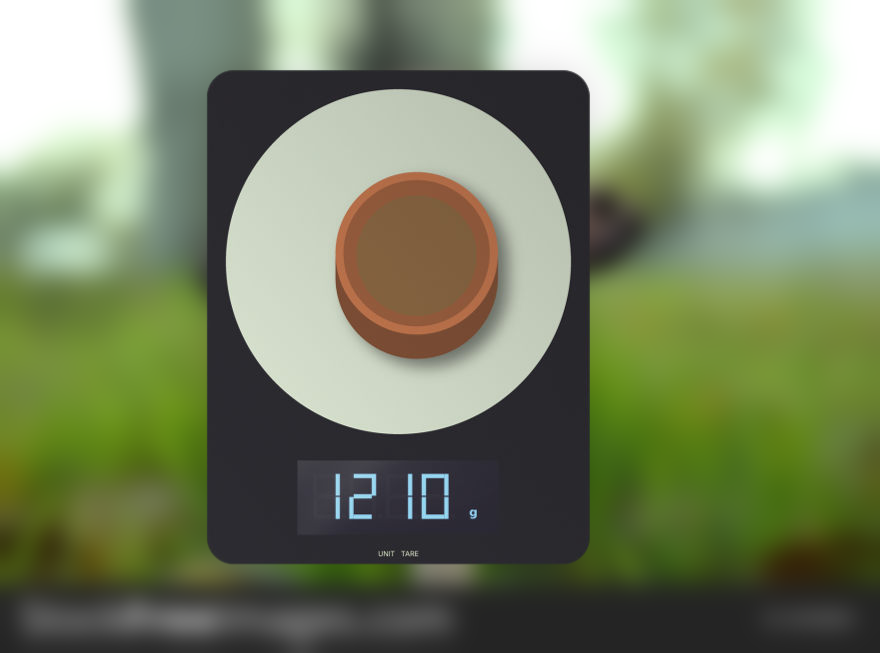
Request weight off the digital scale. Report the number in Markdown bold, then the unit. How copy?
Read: **1210** g
